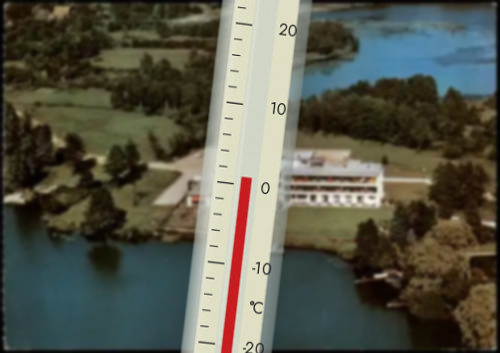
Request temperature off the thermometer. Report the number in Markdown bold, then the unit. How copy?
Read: **1** °C
